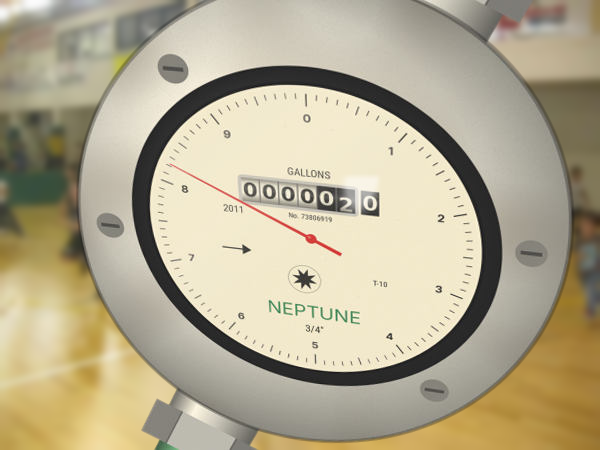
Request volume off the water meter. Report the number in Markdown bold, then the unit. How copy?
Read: **18.2** gal
